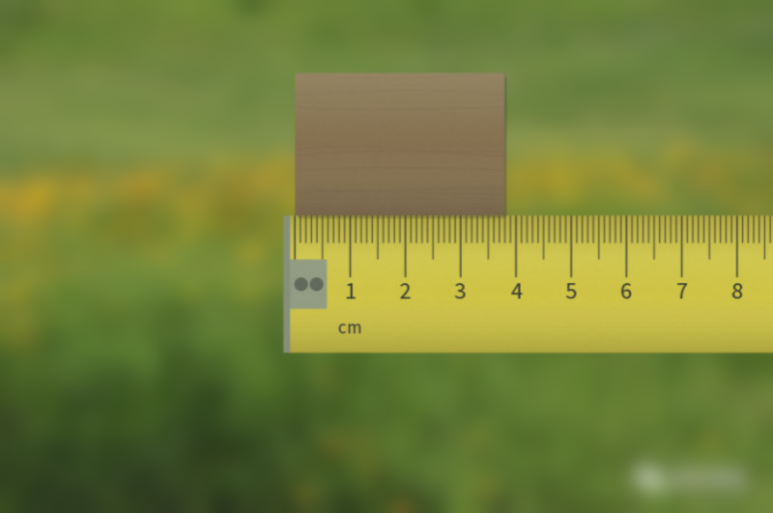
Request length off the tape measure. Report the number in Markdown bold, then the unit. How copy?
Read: **3.8** cm
